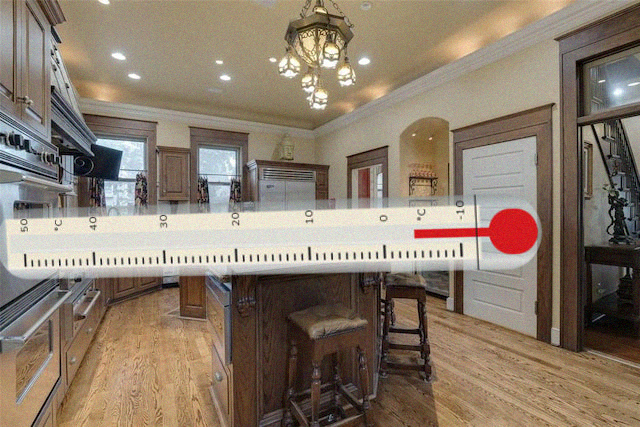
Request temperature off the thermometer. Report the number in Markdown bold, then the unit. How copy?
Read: **-4** °C
